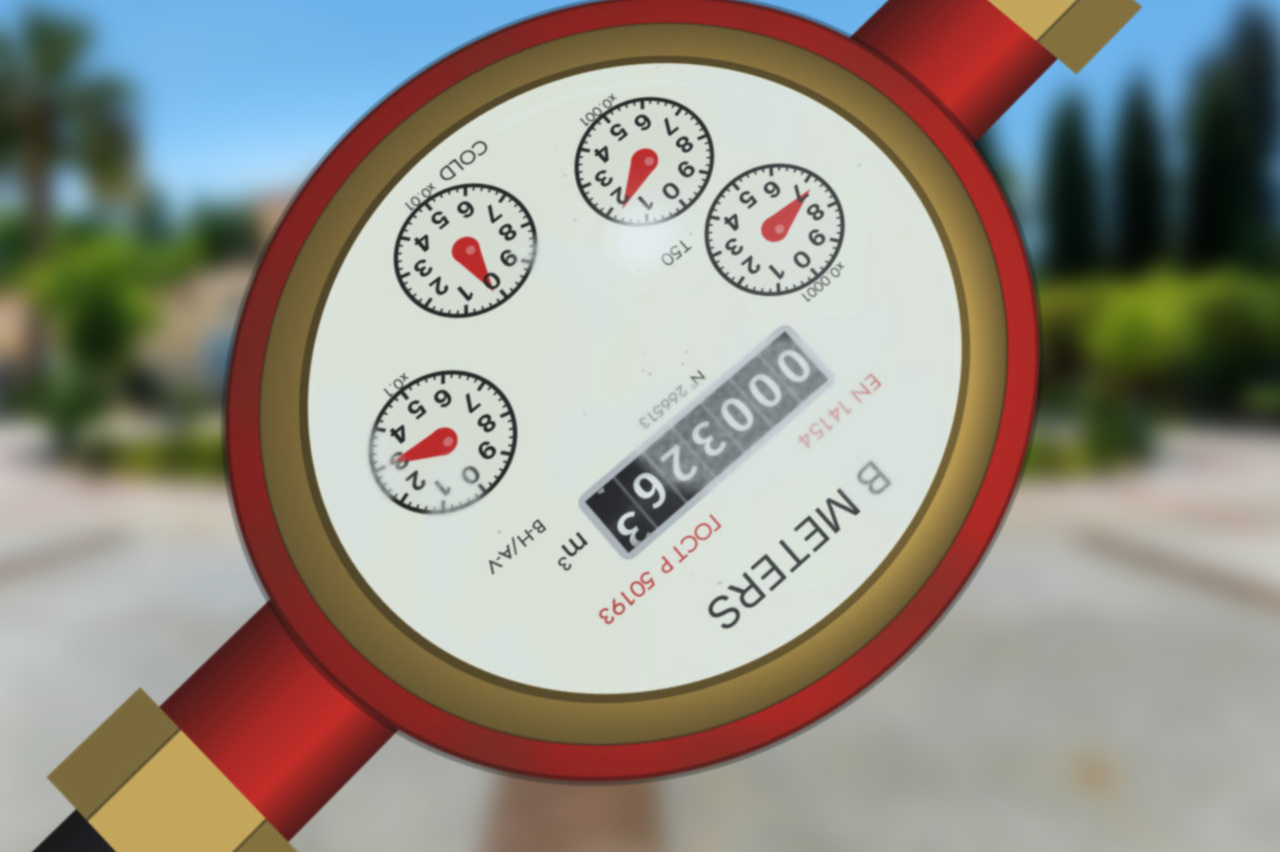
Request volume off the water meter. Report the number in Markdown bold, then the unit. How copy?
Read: **3263.3017** m³
